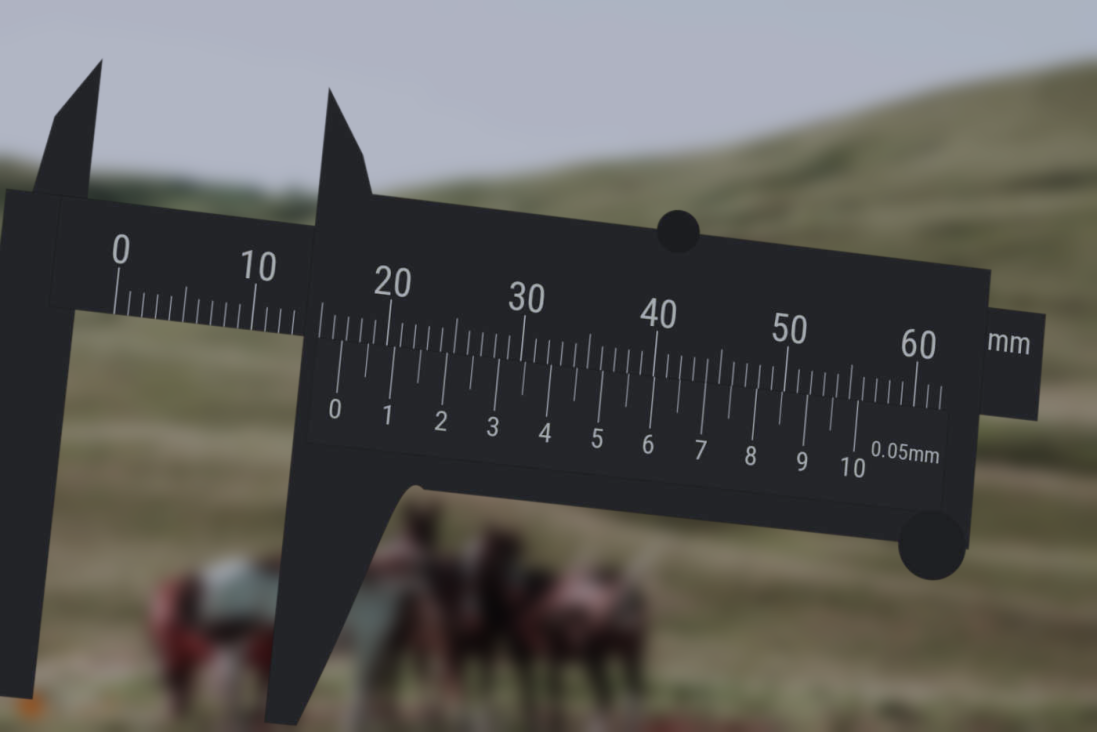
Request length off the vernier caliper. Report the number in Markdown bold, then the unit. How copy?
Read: **16.7** mm
